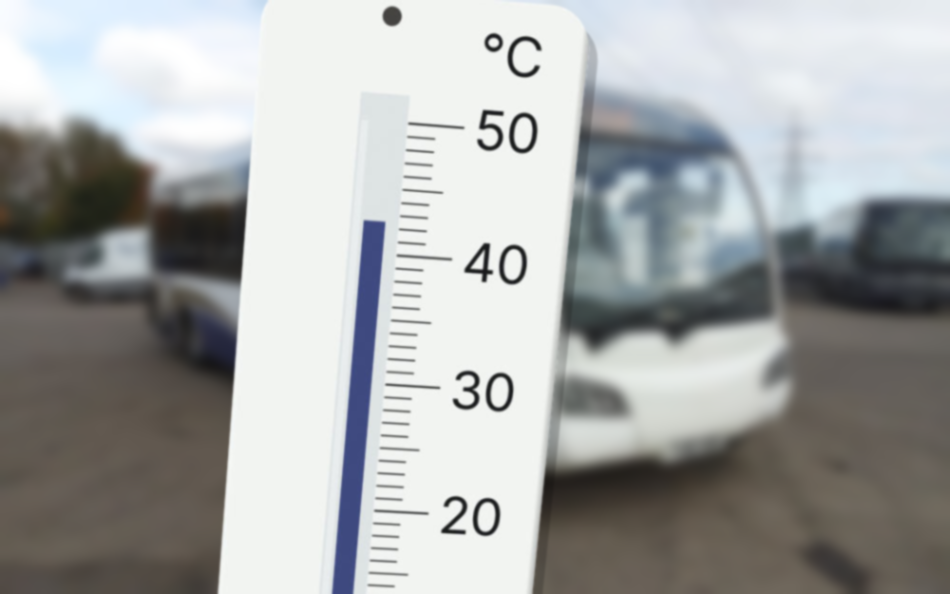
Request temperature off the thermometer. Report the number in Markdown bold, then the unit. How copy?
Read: **42.5** °C
